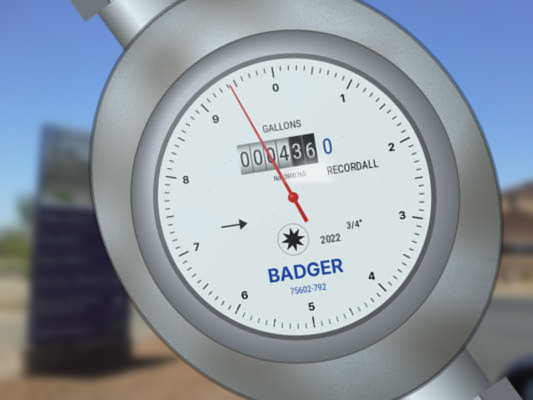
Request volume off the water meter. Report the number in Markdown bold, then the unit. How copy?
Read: **4359.4** gal
